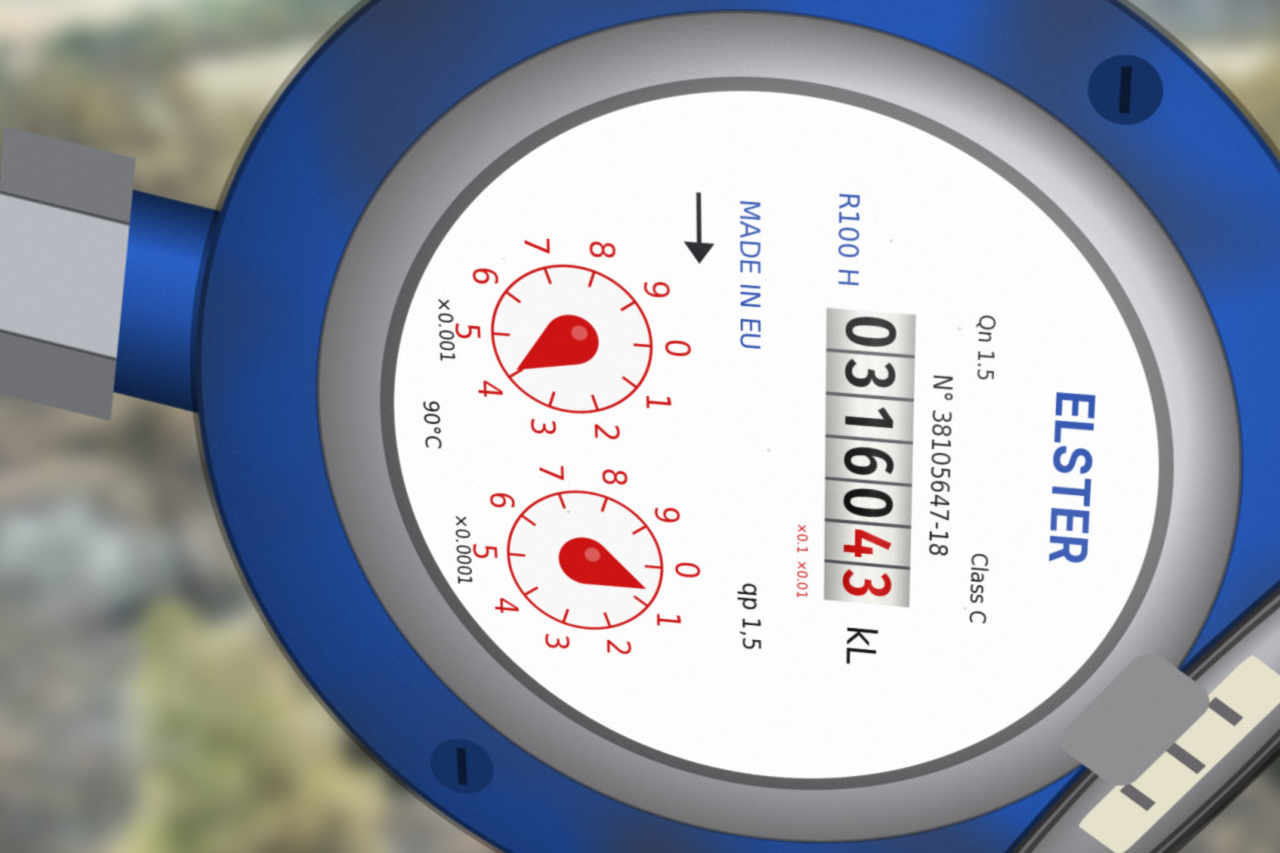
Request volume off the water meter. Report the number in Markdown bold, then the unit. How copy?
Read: **3160.4340** kL
